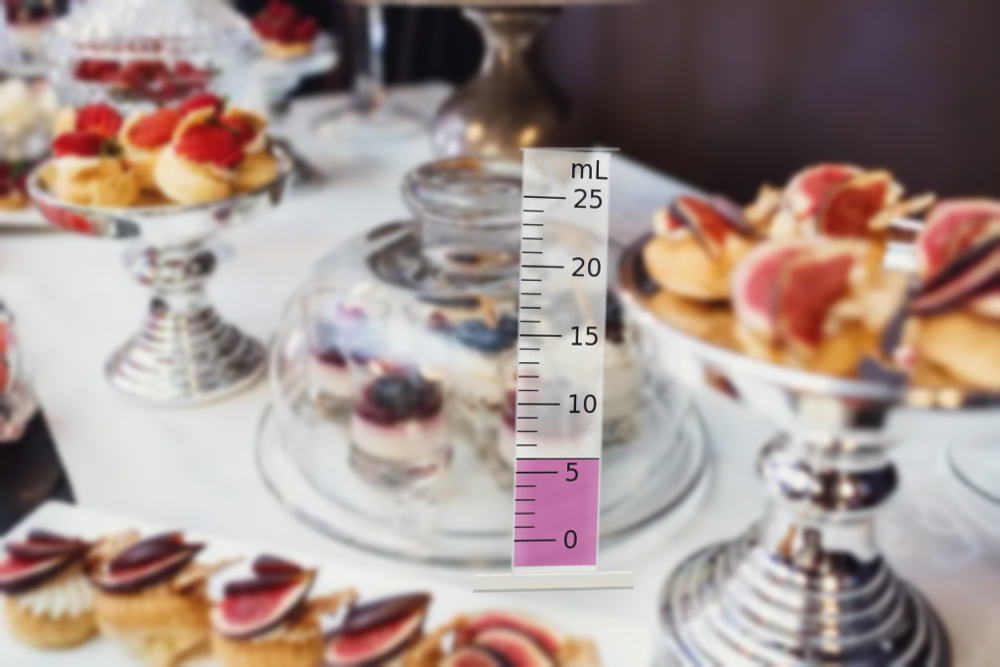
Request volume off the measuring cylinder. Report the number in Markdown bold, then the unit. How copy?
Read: **6** mL
